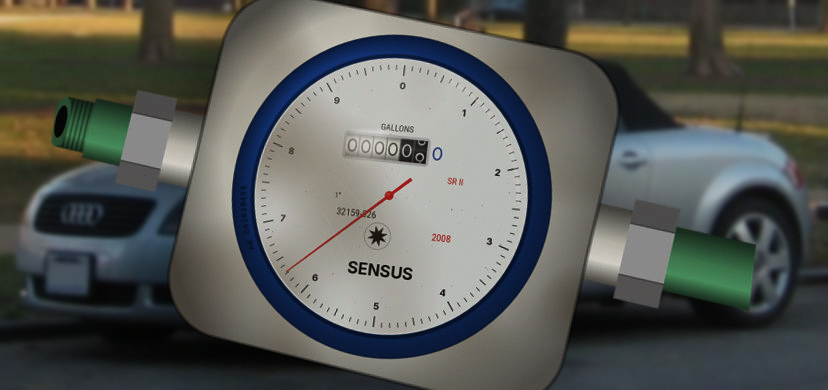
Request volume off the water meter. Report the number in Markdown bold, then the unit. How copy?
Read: **86.3** gal
